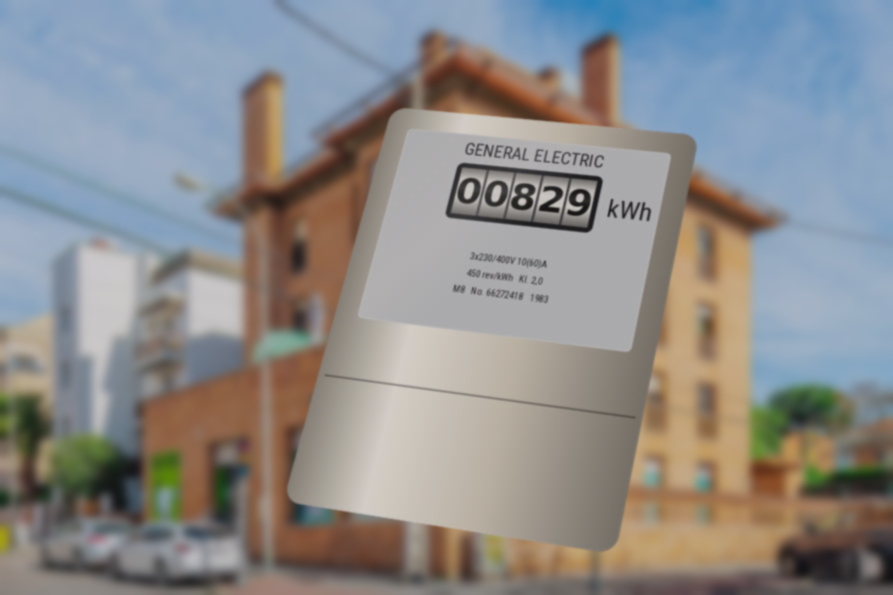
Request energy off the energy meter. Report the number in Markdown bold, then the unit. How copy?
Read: **829** kWh
